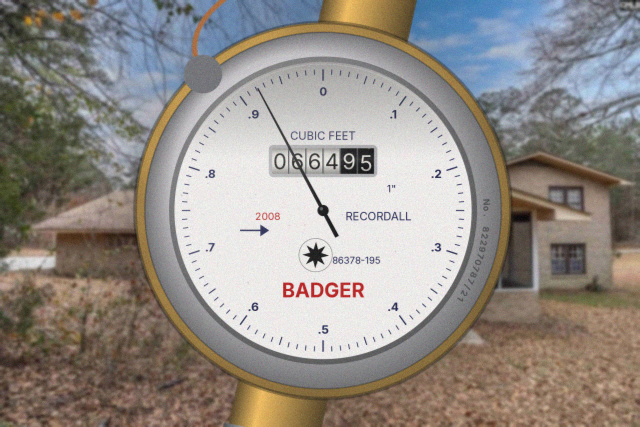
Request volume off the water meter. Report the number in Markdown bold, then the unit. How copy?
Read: **66494.92** ft³
